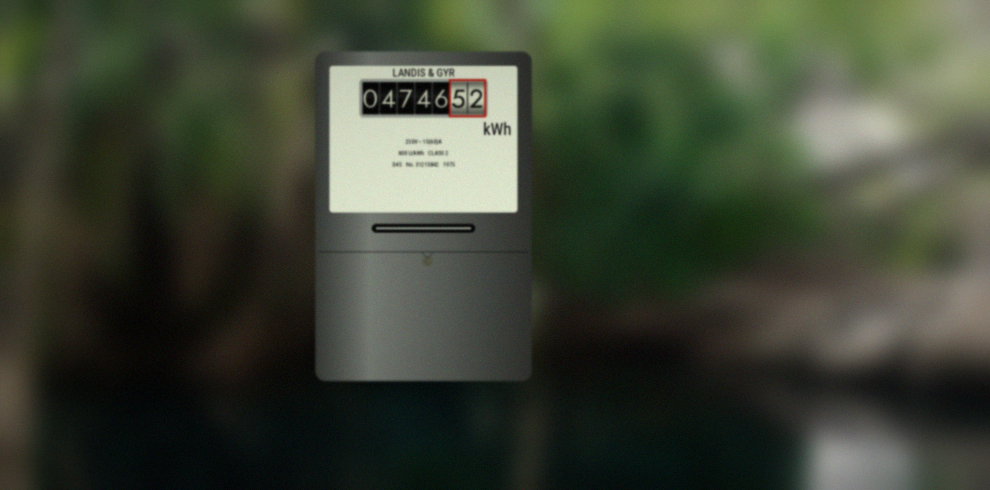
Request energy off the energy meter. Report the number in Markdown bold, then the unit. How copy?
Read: **4746.52** kWh
